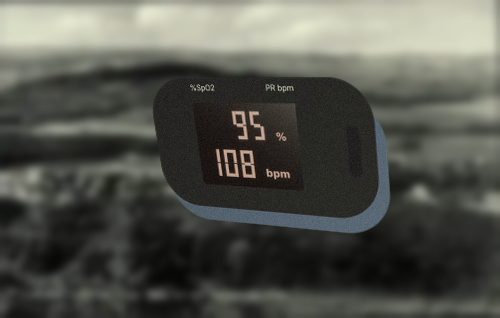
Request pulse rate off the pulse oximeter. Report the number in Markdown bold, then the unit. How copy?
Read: **108** bpm
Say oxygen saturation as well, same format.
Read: **95** %
